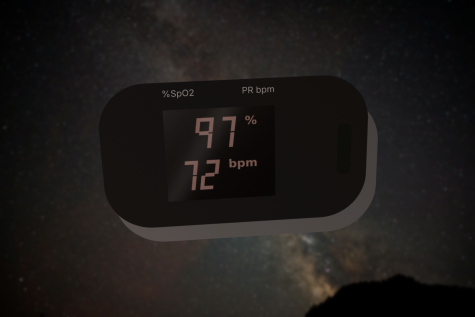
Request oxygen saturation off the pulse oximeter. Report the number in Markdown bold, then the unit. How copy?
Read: **97** %
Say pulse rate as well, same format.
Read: **72** bpm
